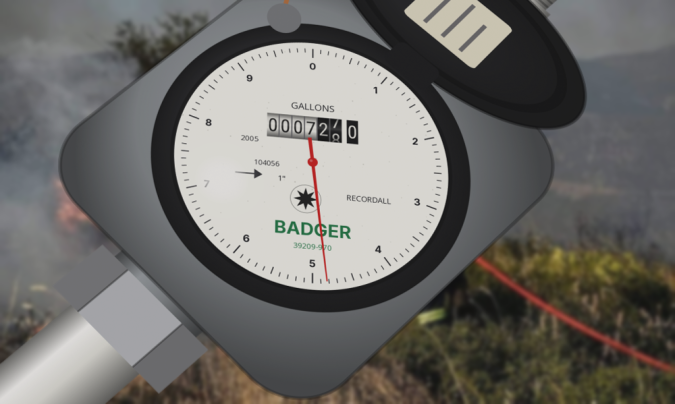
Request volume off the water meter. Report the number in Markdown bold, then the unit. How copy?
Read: **7274.8** gal
